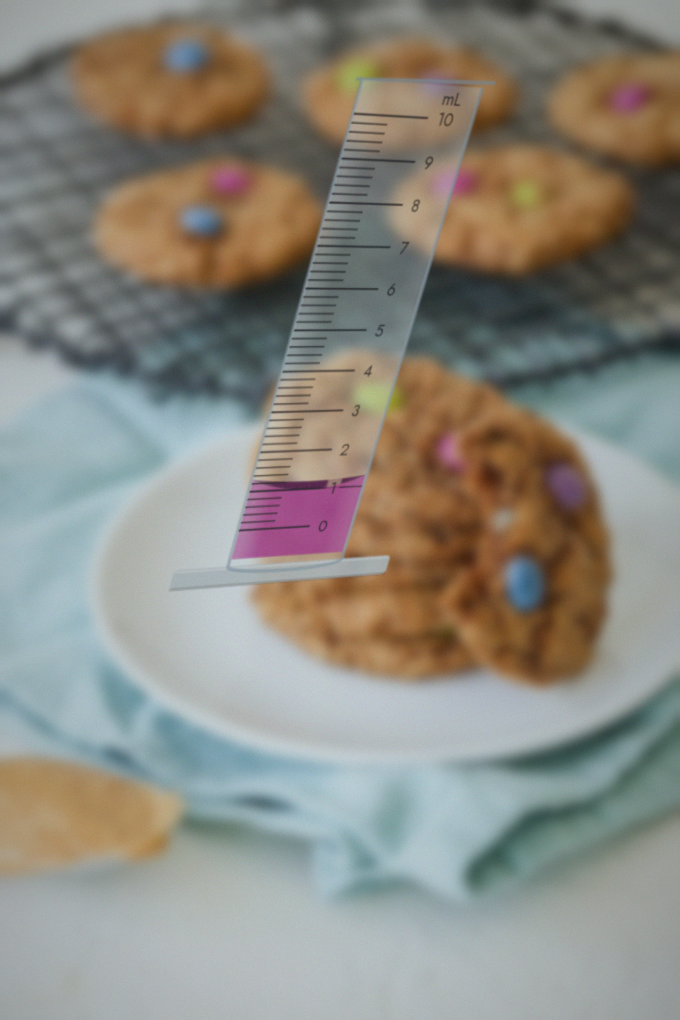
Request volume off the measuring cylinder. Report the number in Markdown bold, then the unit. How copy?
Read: **1** mL
